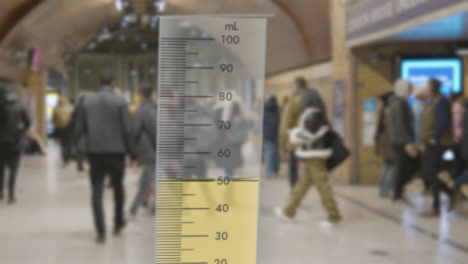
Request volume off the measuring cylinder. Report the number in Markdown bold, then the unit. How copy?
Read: **50** mL
